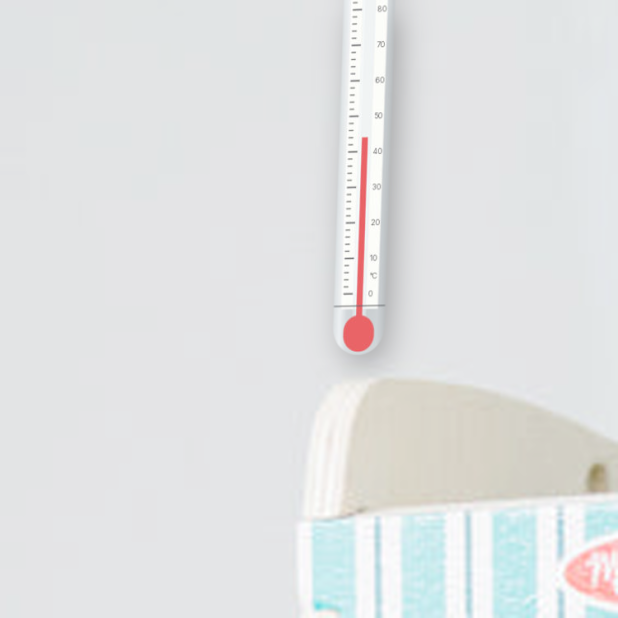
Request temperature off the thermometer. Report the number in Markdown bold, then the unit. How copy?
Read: **44** °C
